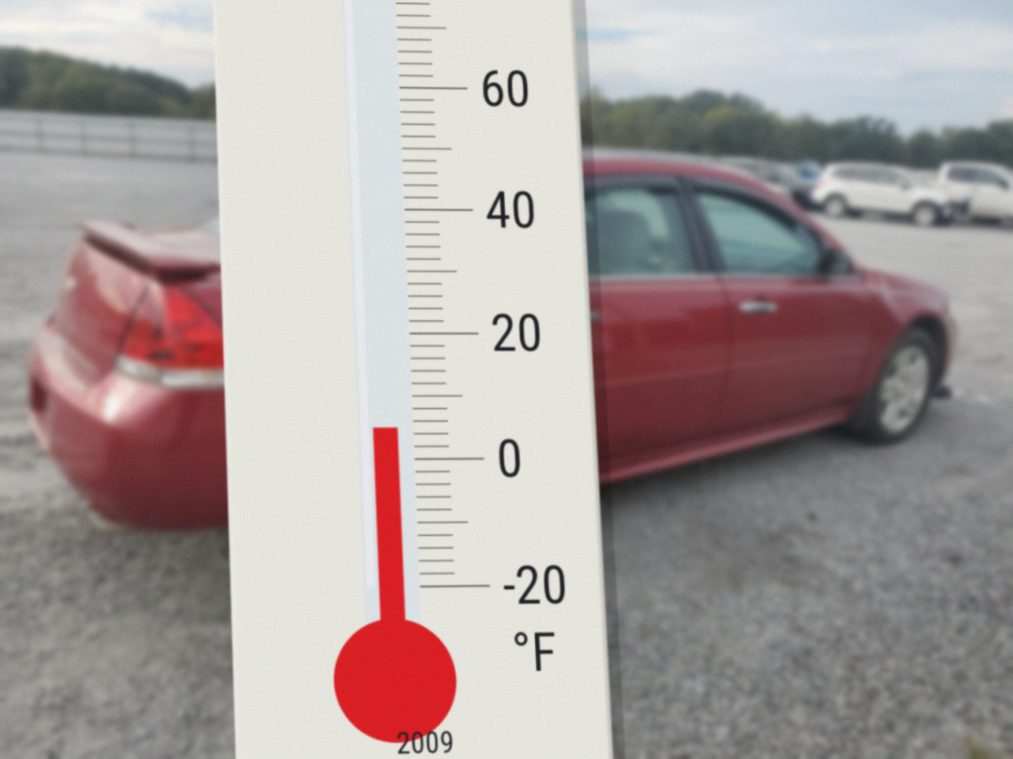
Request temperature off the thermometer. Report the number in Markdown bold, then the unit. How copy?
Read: **5** °F
